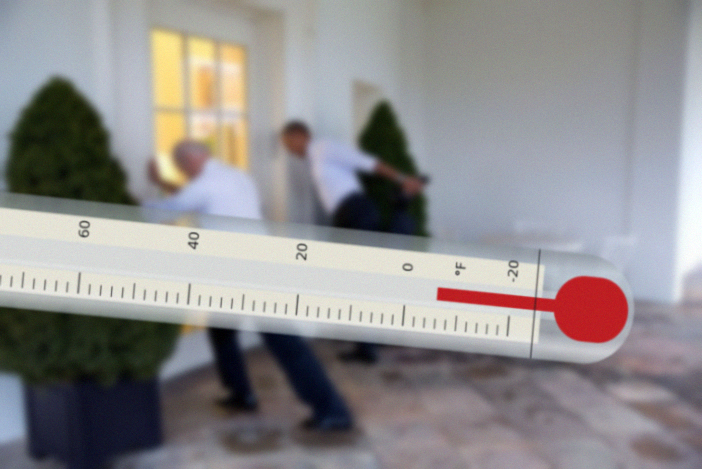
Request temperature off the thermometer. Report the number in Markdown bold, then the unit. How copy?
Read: **-6** °F
